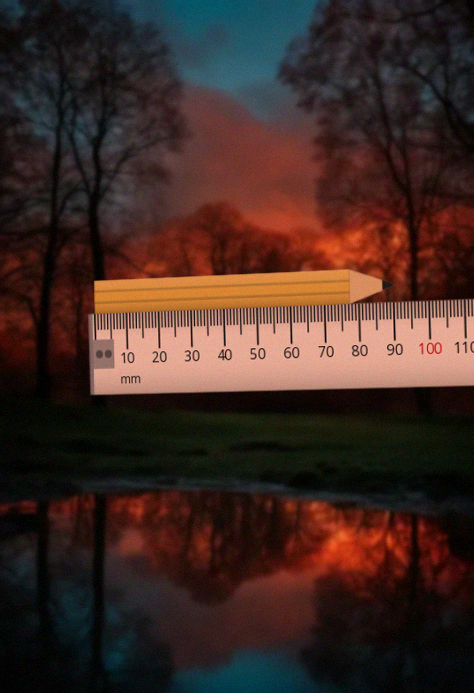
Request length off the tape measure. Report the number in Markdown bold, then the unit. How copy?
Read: **90** mm
